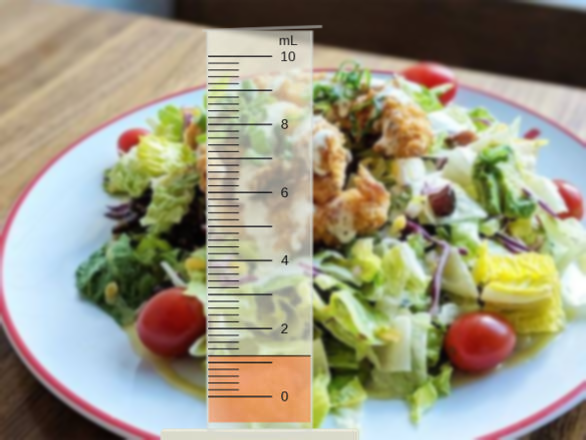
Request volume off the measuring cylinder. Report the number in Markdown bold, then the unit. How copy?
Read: **1.2** mL
